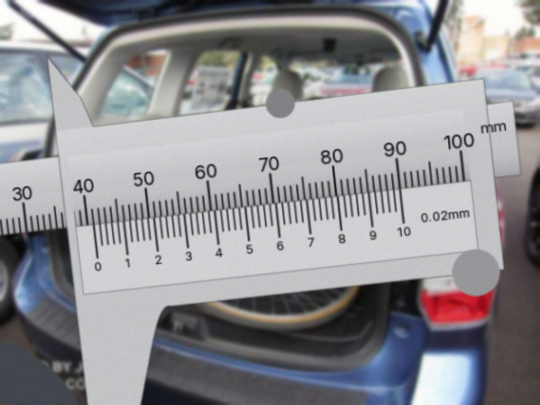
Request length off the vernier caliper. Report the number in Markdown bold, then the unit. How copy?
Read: **41.0** mm
